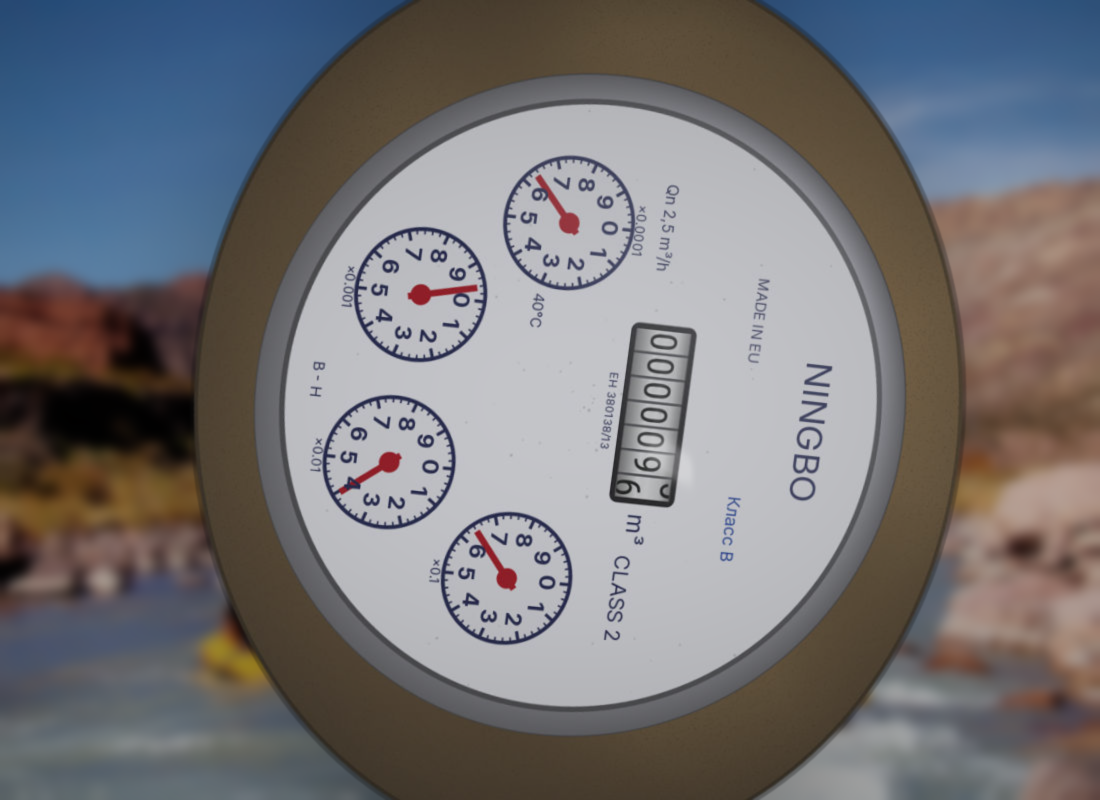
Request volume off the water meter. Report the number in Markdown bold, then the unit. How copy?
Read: **95.6396** m³
